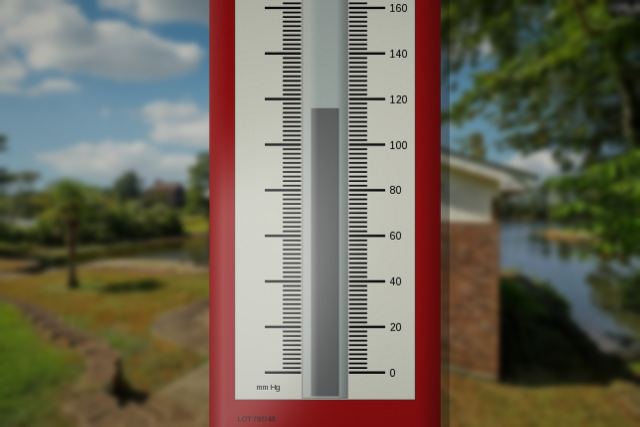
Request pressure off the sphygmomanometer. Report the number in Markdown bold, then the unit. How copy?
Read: **116** mmHg
